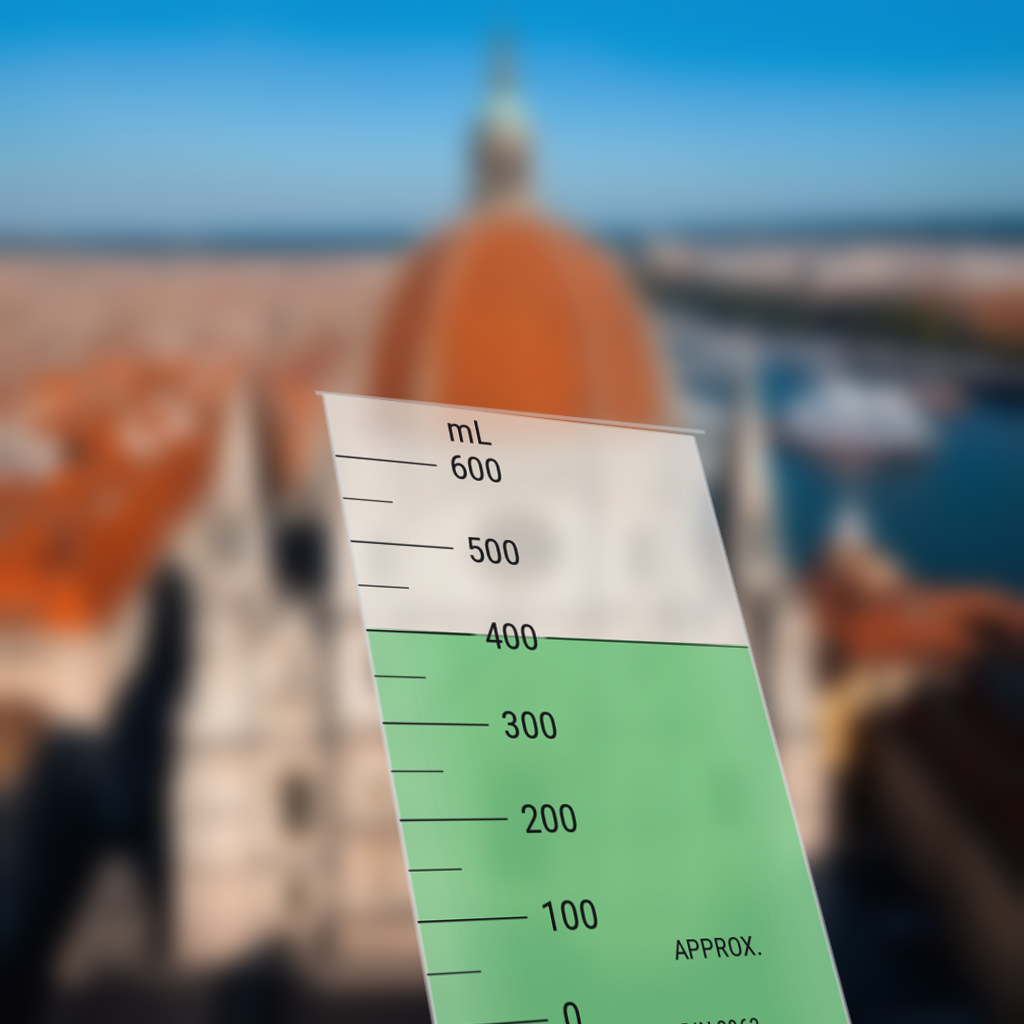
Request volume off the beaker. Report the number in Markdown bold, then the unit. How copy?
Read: **400** mL
